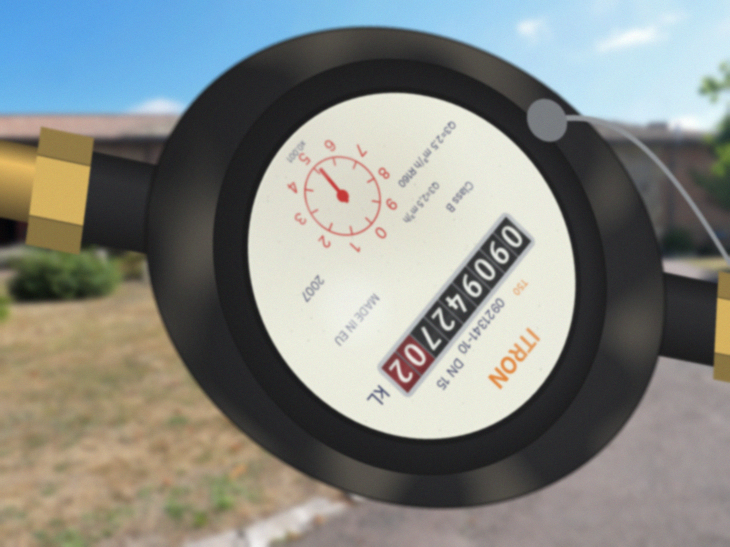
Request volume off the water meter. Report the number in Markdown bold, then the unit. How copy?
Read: **909427.025** kL
